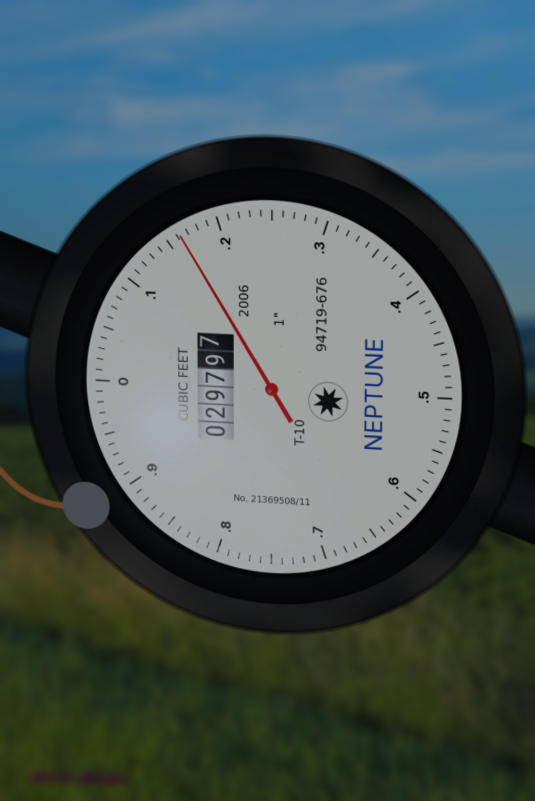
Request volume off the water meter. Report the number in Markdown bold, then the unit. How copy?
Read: **29797.16** ft³
